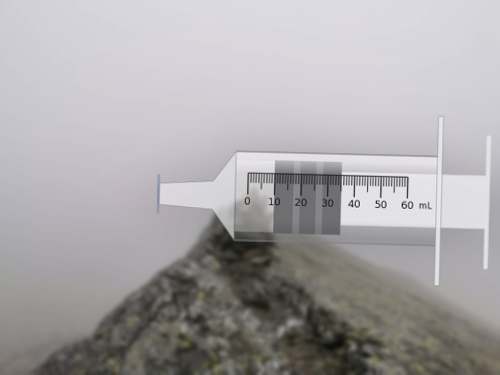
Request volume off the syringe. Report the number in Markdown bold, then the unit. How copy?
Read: **10** mL
